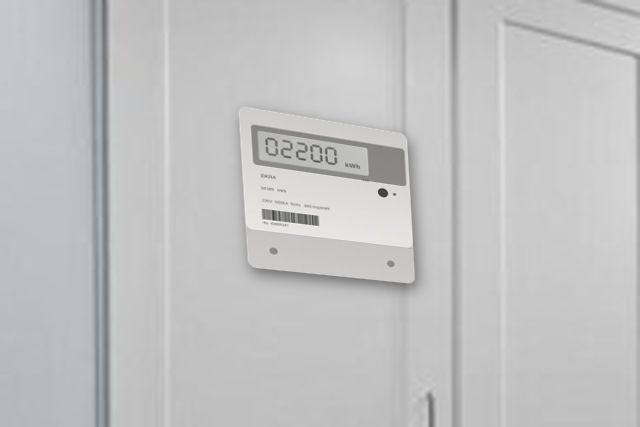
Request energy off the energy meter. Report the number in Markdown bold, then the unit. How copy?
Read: **2200** kWh
